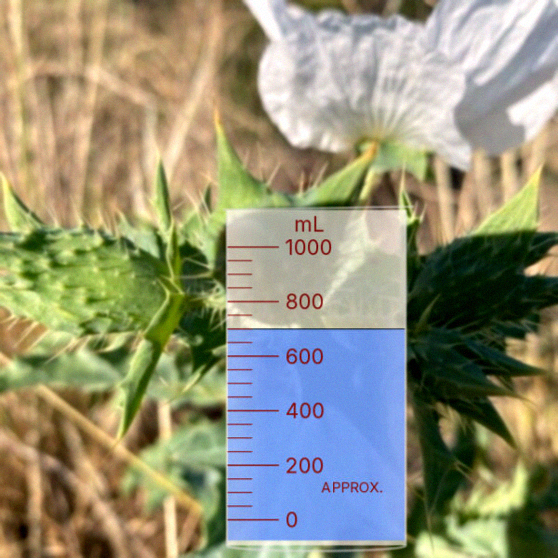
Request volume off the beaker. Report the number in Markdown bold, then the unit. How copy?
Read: **700** mL
